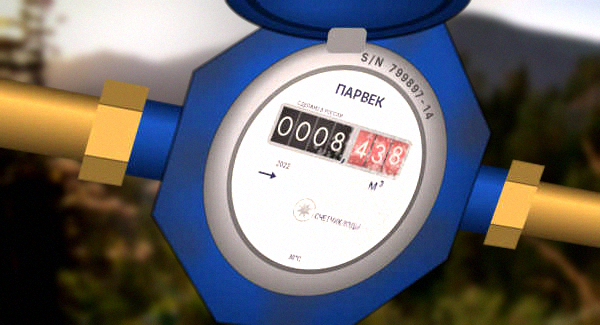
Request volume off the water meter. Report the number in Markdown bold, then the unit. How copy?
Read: **8.438** m³
